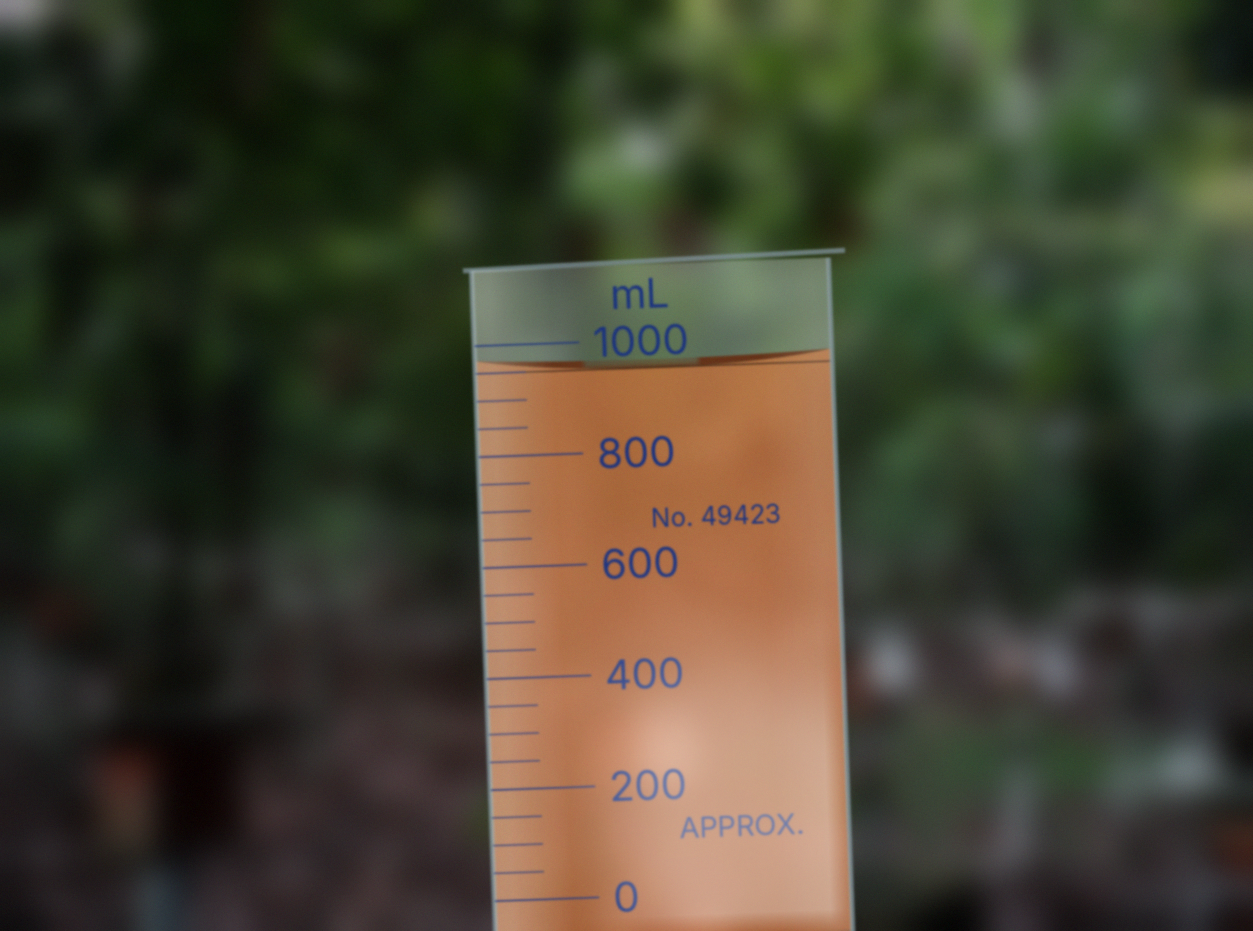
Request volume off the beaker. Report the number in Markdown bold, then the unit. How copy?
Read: **950** mL
